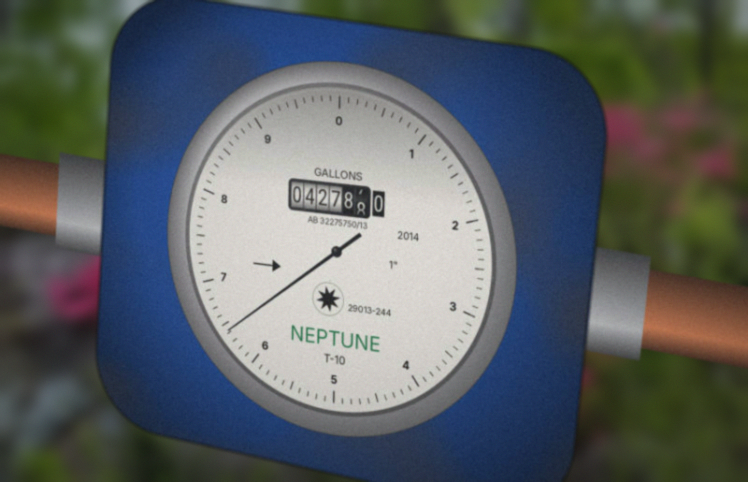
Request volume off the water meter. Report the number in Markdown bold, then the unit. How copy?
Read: **427876.4** gal
